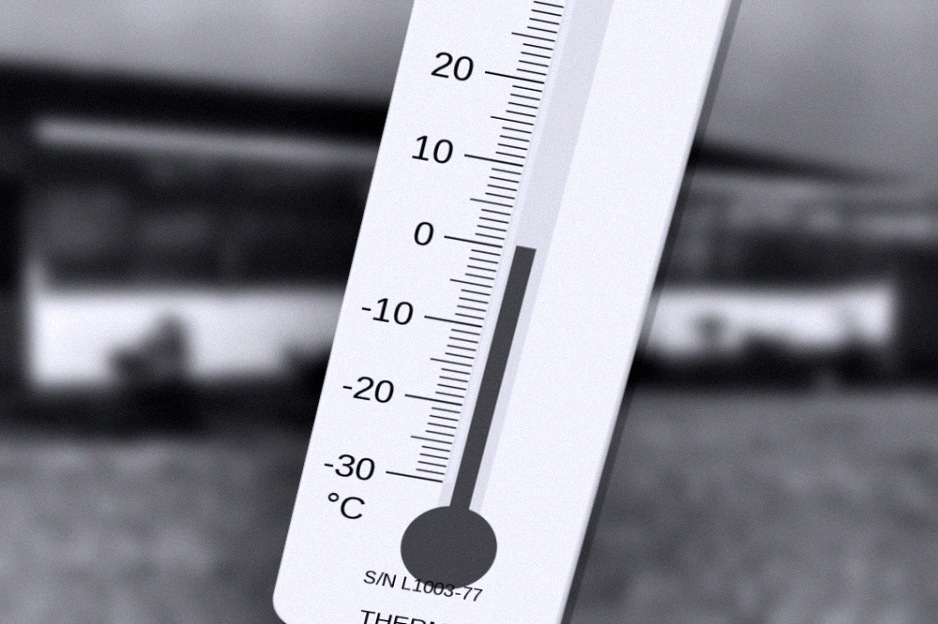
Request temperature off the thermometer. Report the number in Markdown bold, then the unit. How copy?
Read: **0.5** °C
